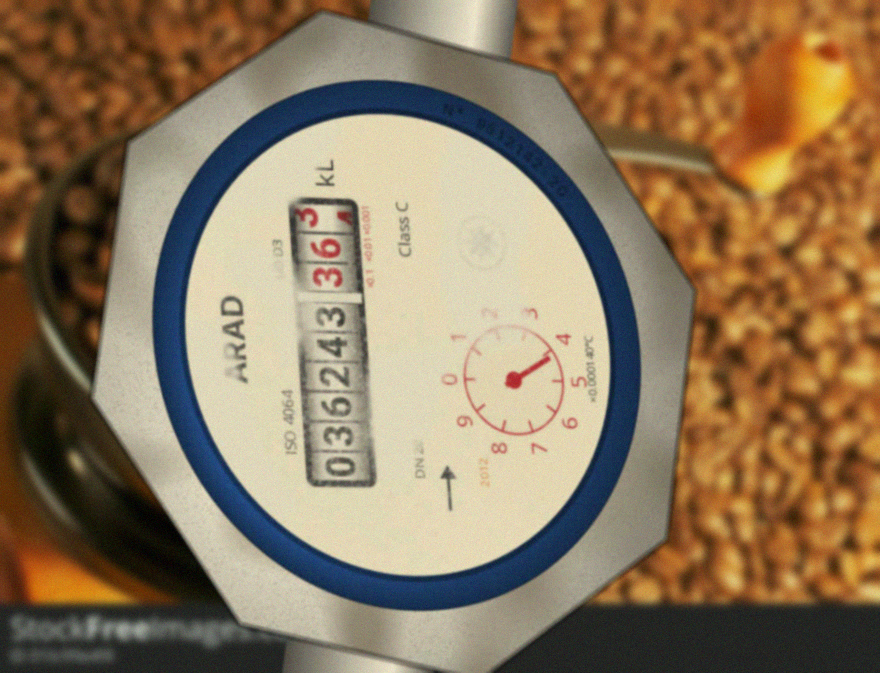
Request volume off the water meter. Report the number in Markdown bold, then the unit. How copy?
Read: **36243.3634** kL
